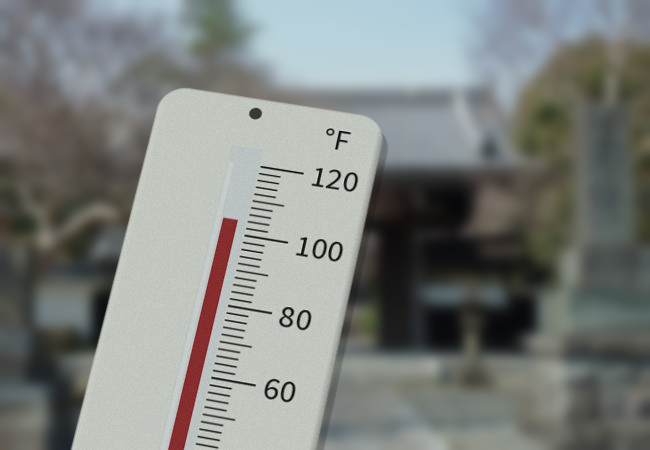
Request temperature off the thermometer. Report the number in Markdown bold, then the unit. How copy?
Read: **104** °F
